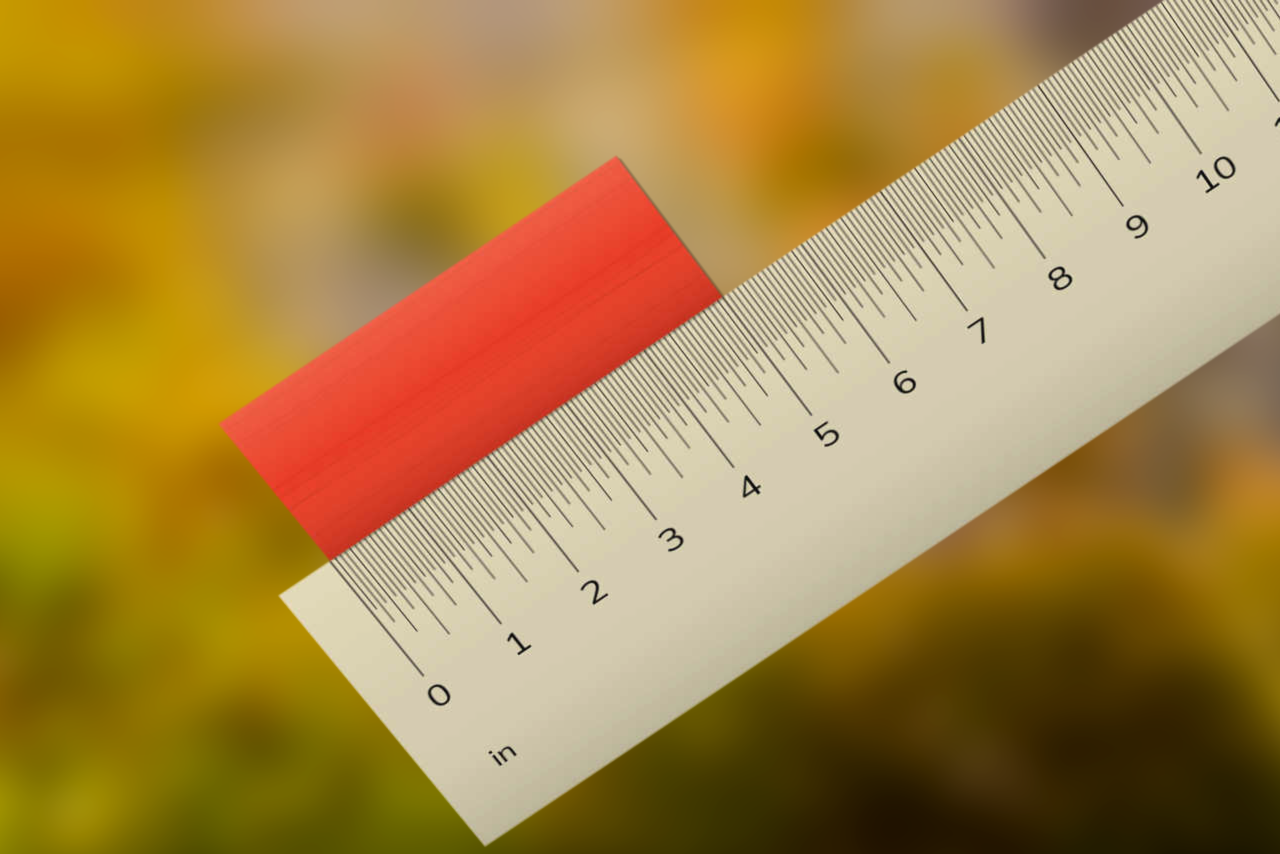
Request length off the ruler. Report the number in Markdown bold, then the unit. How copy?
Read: **5** in
